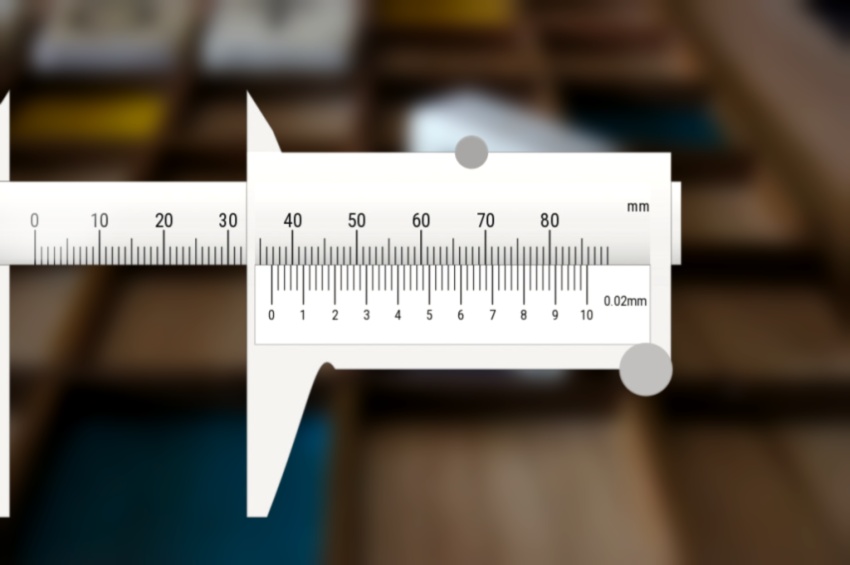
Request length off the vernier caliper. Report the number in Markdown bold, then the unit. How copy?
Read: **36.8** mm
